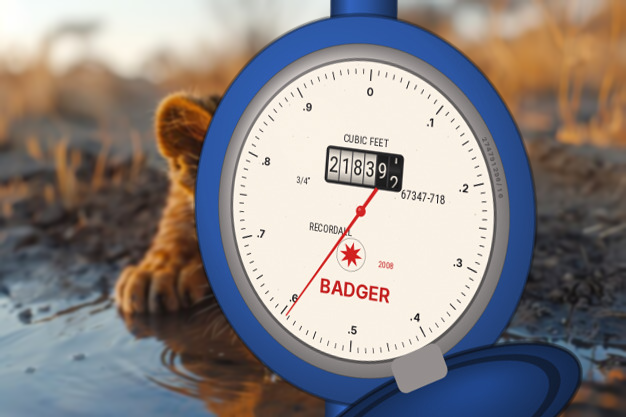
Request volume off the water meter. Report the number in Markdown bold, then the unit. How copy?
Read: **218391.59** ft³
